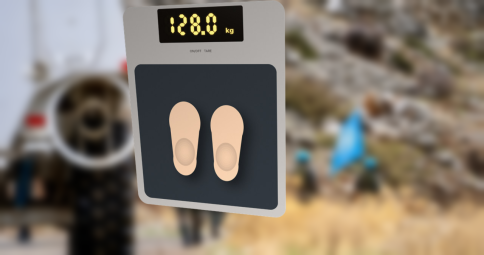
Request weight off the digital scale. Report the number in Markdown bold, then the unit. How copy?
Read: **128.0** kg
